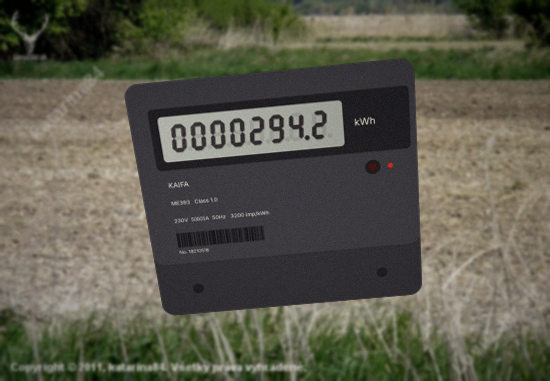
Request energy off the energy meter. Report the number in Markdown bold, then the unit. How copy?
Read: **294.2** kWh
